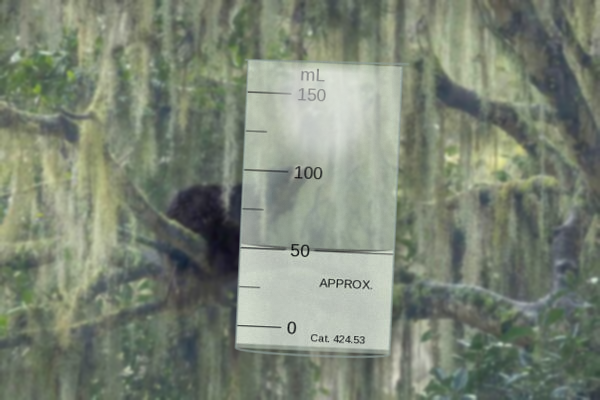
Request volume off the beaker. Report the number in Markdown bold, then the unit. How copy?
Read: **50** mL
